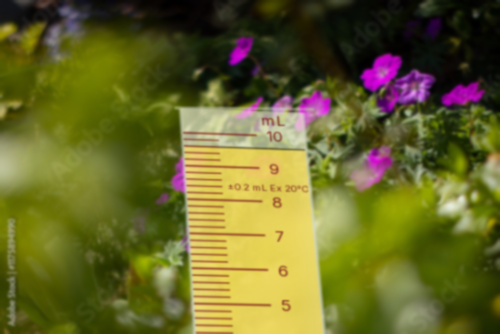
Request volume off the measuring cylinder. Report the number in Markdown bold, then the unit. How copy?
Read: **9.6** mL
